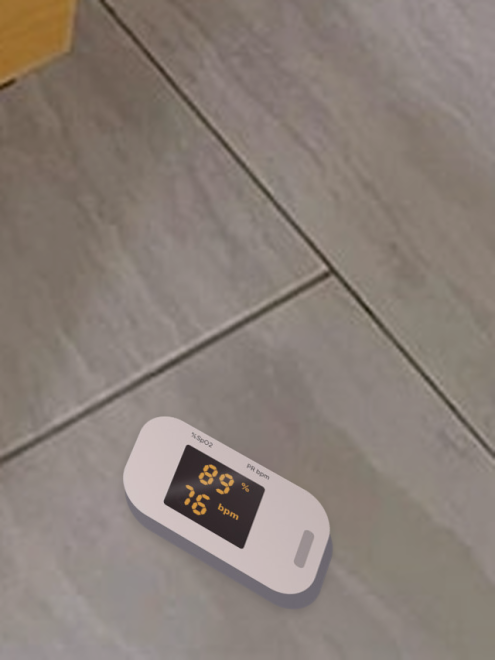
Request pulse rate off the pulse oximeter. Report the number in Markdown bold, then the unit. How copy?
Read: **76** bpm
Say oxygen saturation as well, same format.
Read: **89** %
